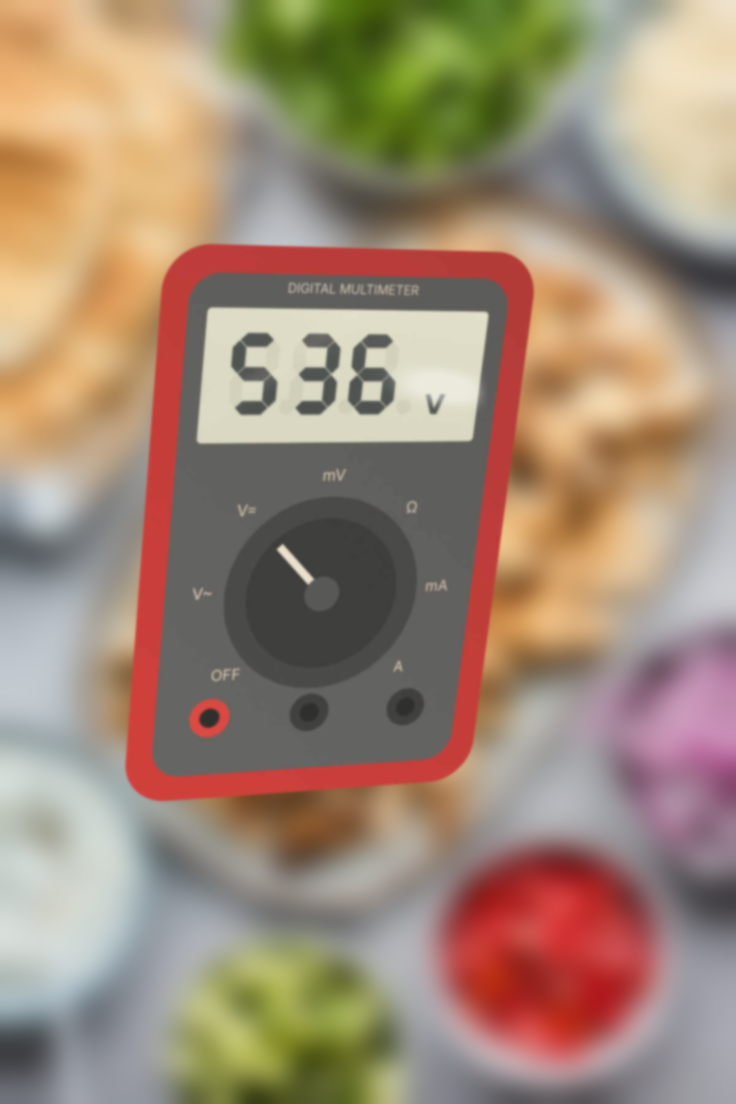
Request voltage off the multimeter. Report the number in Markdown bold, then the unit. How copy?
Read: **536** V
